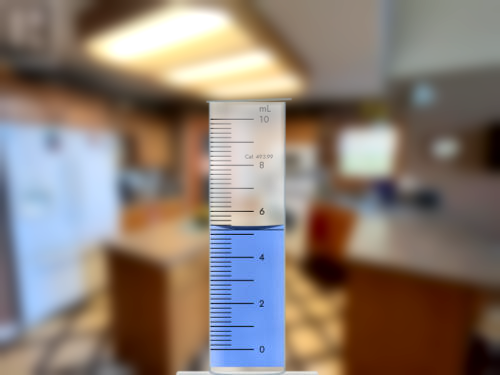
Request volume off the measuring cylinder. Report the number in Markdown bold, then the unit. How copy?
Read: **5.2** mL
